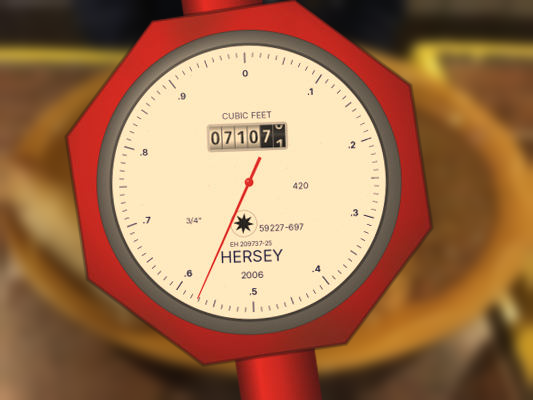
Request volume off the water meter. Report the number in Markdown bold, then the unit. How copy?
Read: **71070.57** ft³
